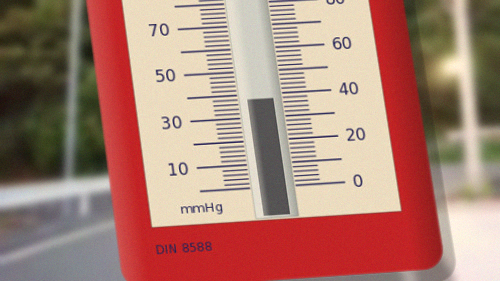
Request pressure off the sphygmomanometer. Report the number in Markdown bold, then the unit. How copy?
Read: **38** mmHg
